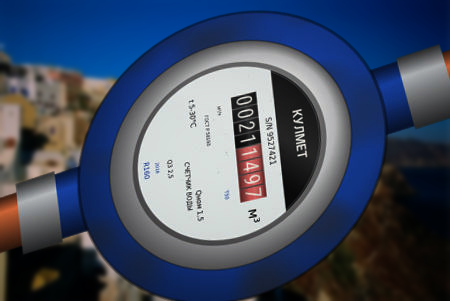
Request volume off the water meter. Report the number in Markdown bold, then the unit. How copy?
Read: **21.1497** m³
